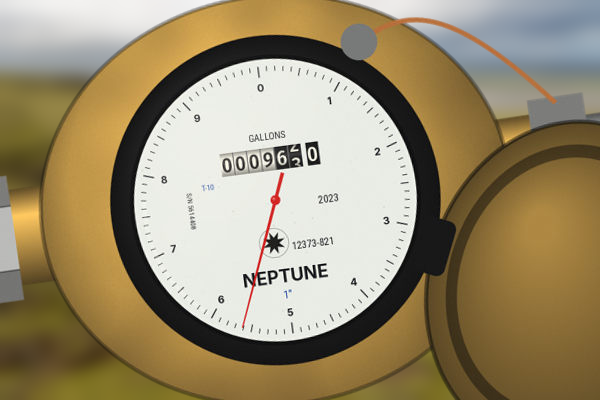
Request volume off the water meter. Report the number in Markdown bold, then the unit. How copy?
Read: **9625.6** gal
